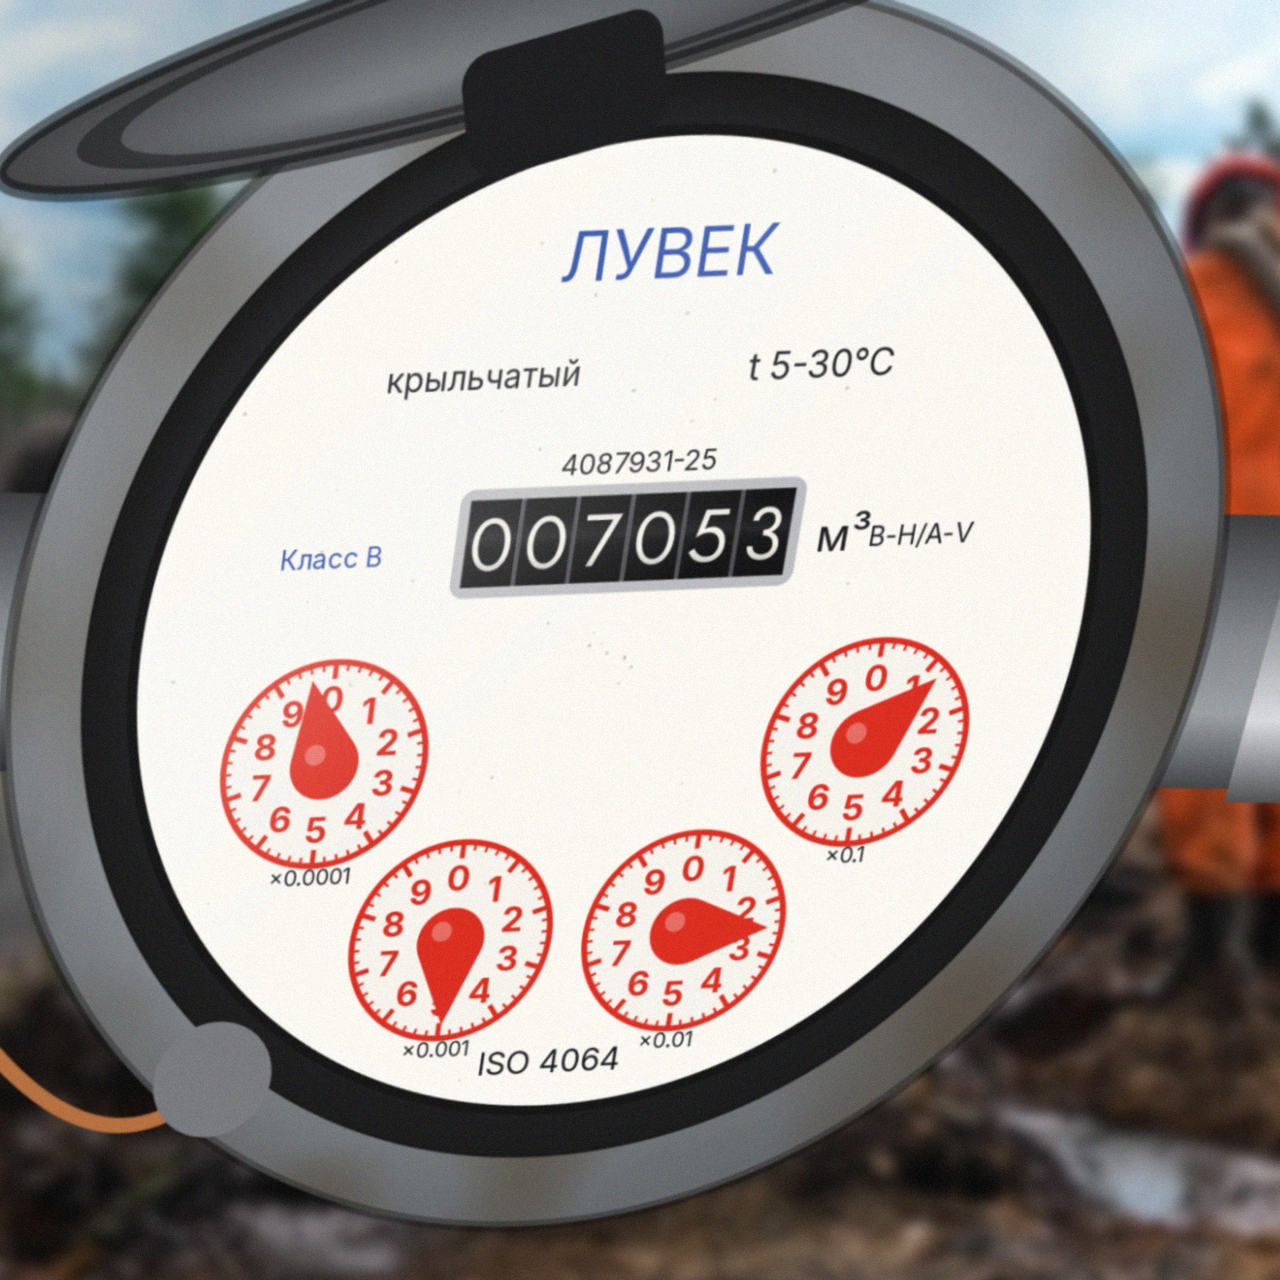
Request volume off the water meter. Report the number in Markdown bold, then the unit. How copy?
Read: **7053.1249** m³
